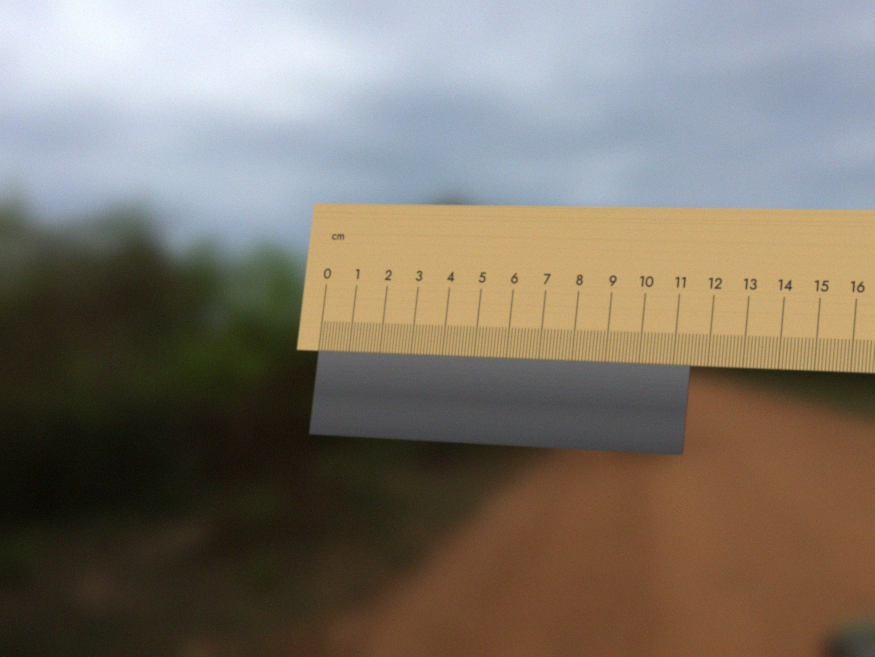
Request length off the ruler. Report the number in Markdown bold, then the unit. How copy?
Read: **11.5** cm
